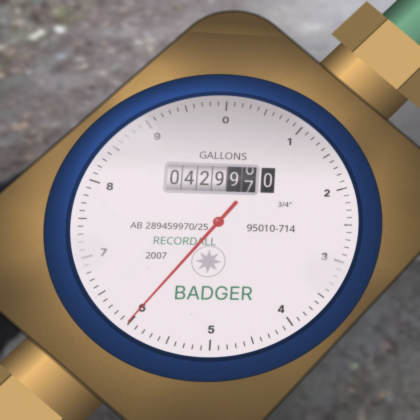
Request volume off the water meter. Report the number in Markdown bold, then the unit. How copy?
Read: **429966.0** gal
